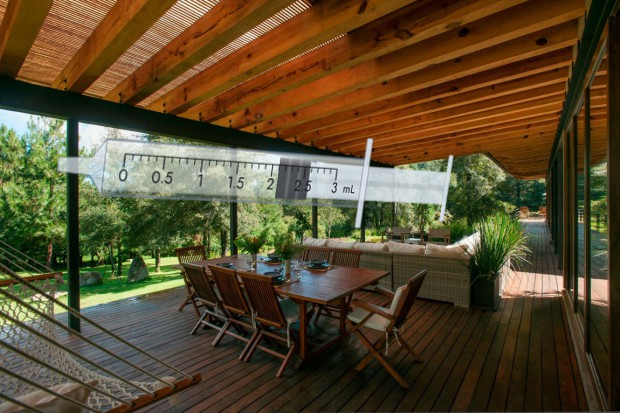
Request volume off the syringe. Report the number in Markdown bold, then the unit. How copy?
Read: **2.1** mL
